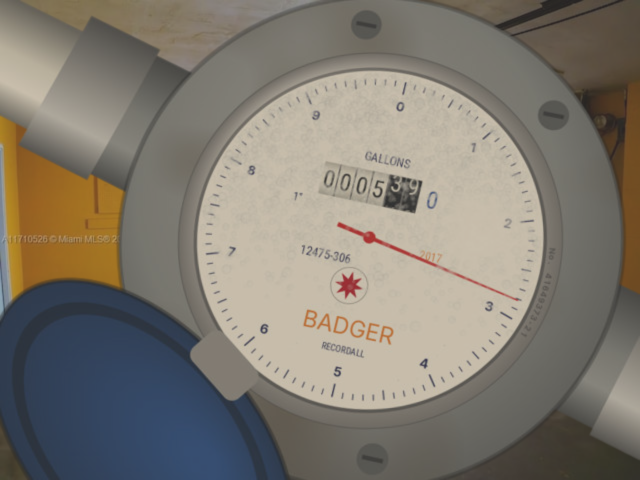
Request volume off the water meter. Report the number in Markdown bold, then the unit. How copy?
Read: **5392.8** gal
